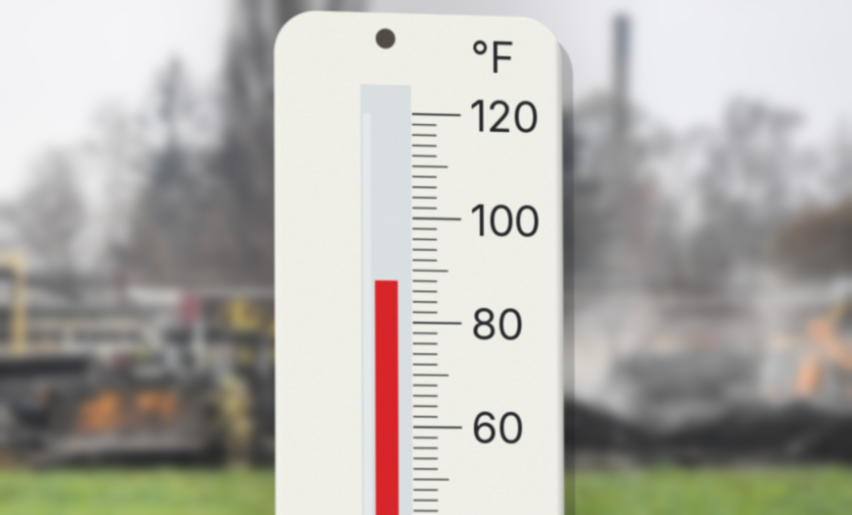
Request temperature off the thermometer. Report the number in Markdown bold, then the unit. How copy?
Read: **88** °F
